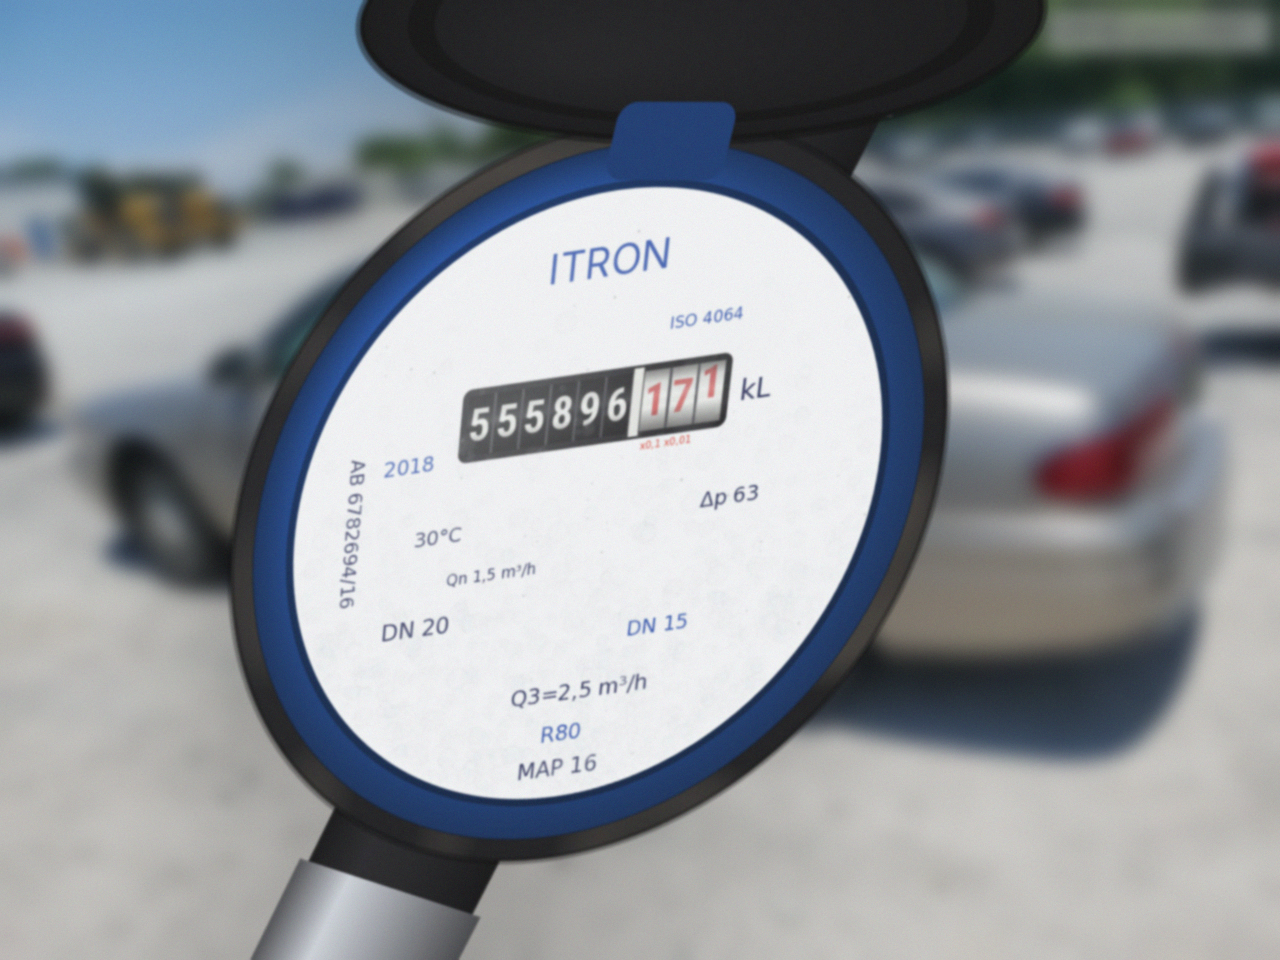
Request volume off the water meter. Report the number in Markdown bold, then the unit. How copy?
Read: **555896.171** kL
